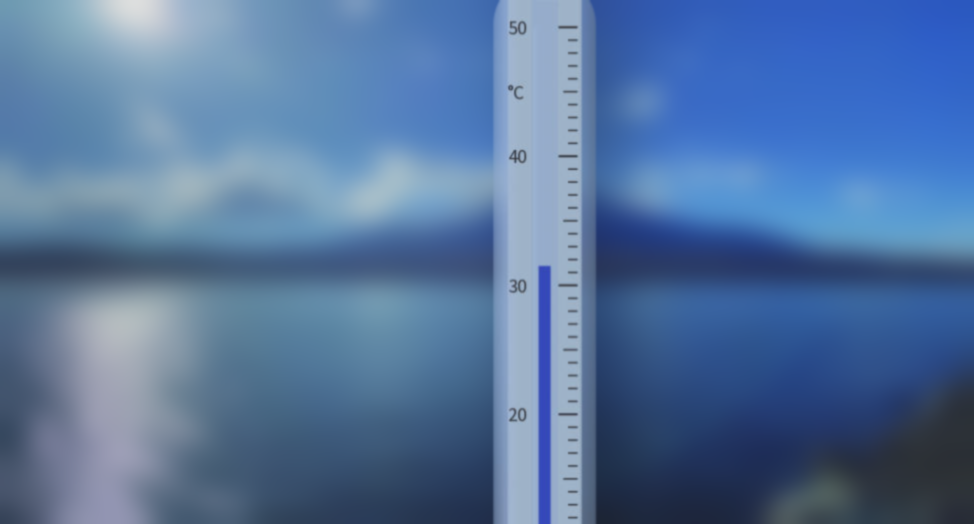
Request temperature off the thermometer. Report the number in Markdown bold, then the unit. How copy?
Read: **31.5** °C
